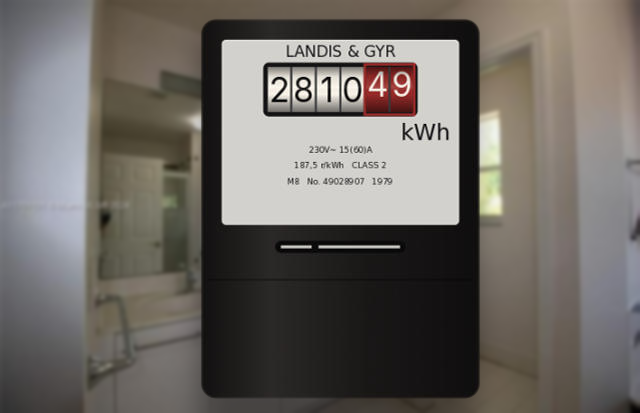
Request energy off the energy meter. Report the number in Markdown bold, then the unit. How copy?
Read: **2810.49** kWh
